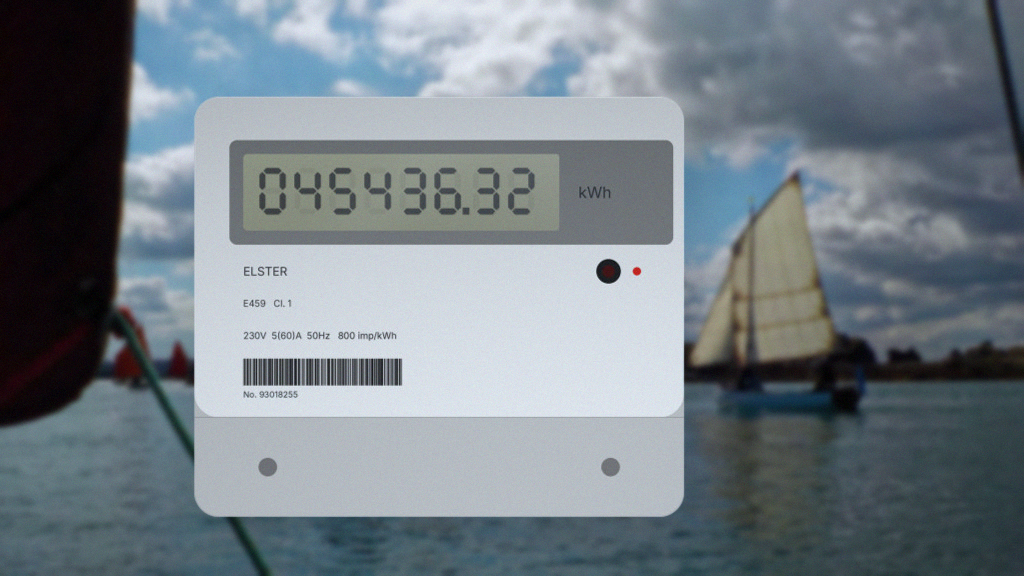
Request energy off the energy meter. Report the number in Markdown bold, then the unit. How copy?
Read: **45436.32** kWh
